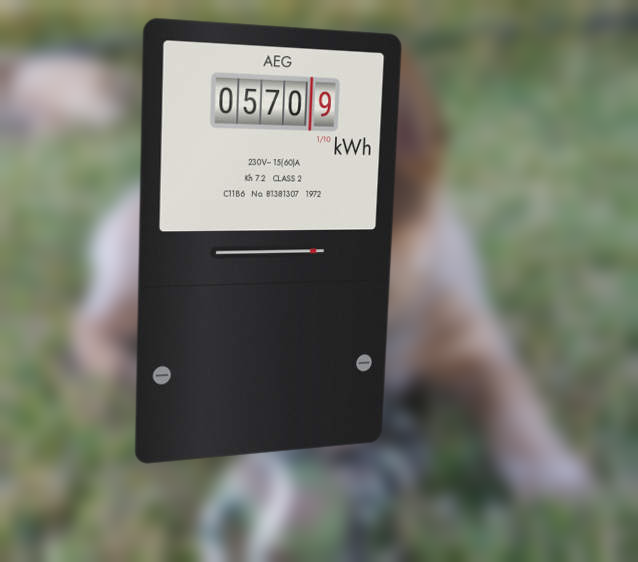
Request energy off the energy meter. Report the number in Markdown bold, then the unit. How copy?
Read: **570.9** kWh
